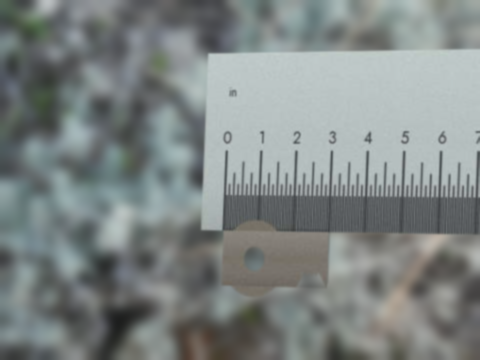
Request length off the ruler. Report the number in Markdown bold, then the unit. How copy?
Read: **3** in
